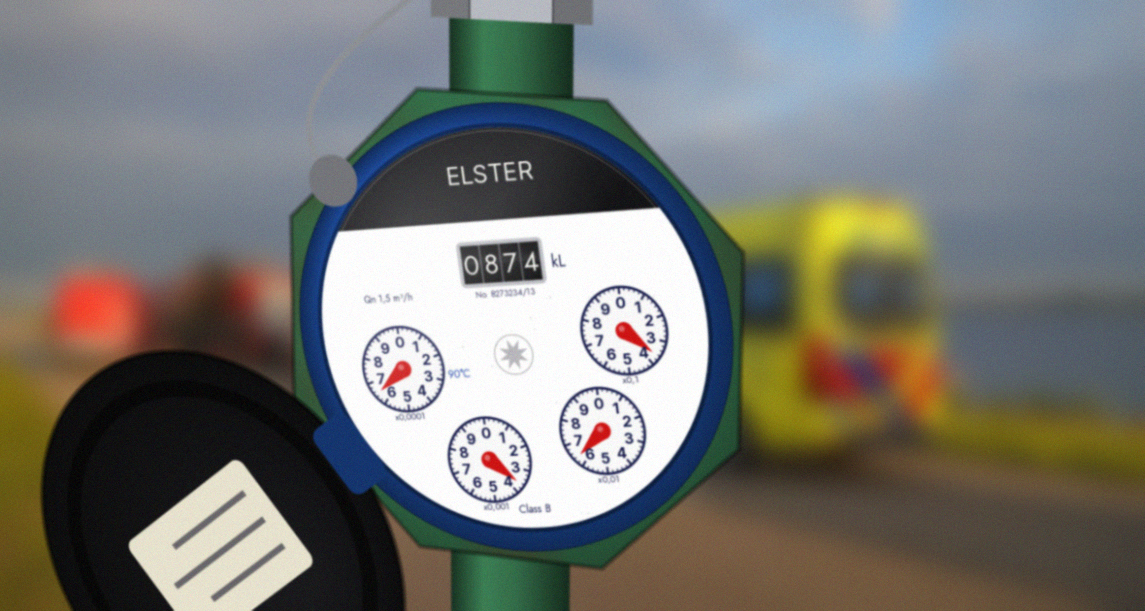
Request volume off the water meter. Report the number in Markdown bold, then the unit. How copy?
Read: **874.3636** kL
